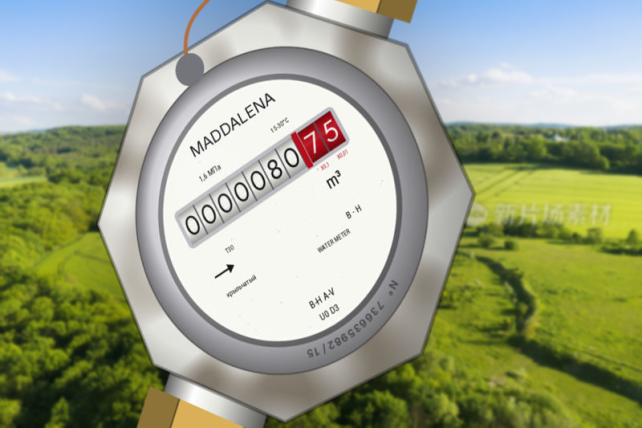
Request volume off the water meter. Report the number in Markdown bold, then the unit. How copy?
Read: **80.75** m³
